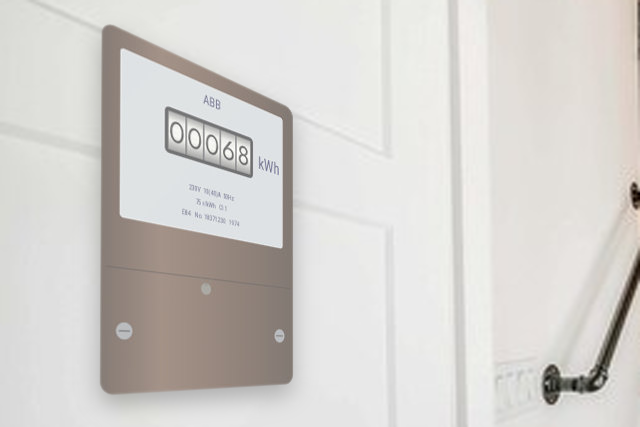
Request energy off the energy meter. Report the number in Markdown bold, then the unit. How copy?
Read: **68** kWh
